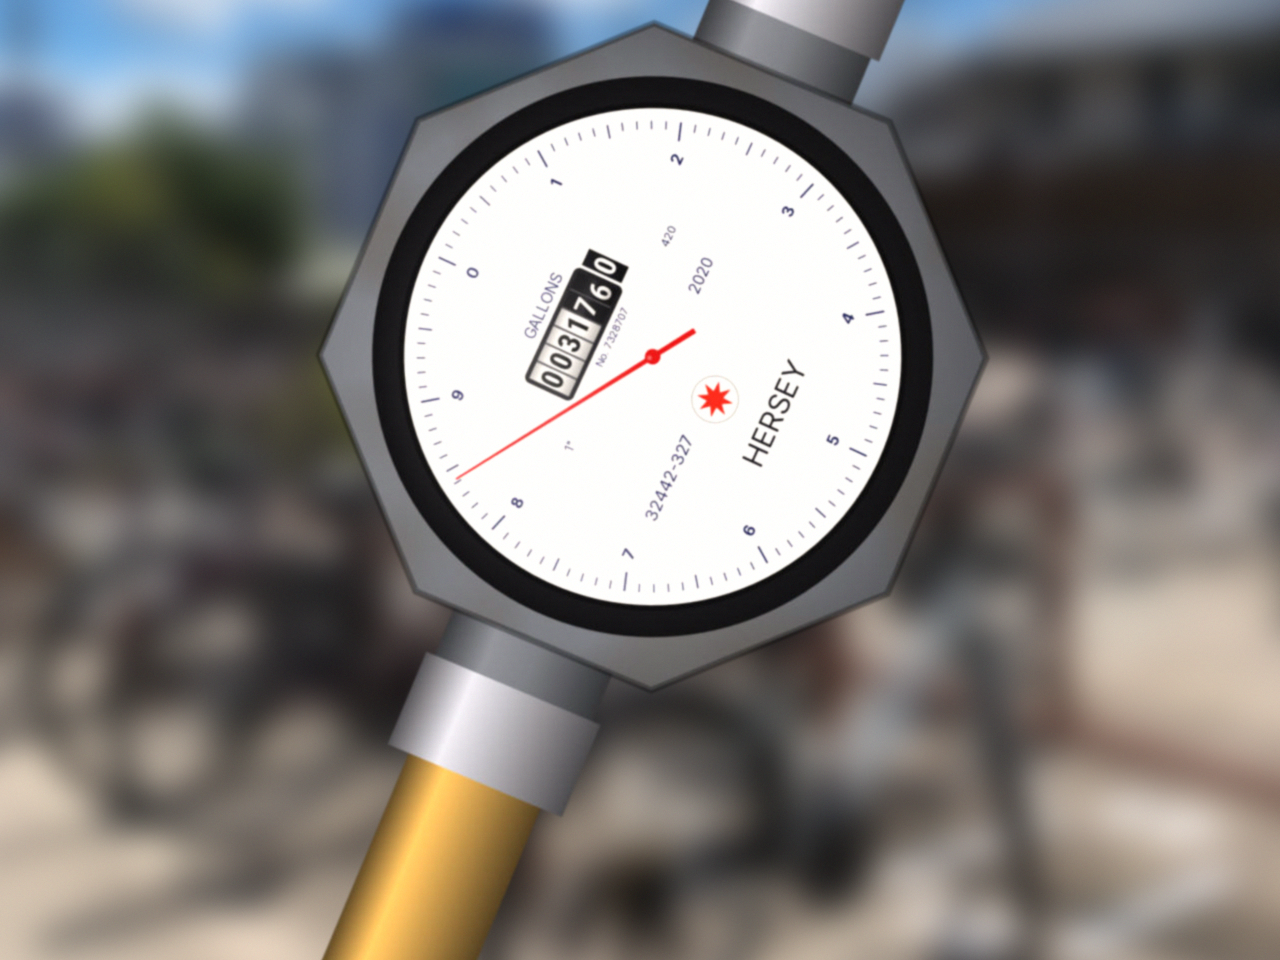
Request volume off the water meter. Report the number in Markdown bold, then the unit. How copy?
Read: **31758.4** gal
